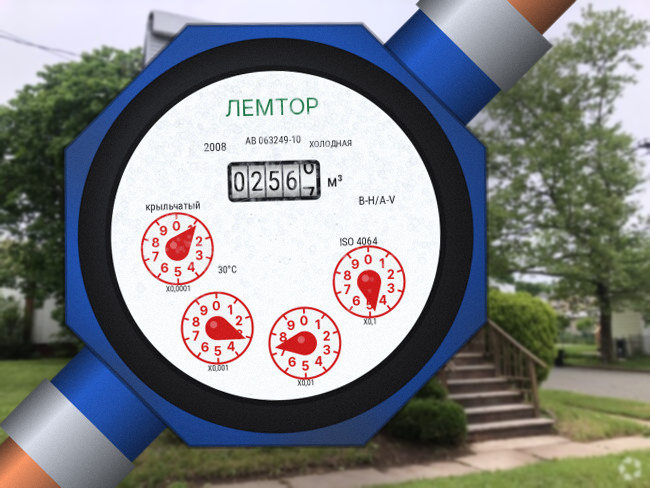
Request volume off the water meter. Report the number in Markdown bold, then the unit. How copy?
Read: **2566.4731** m³
